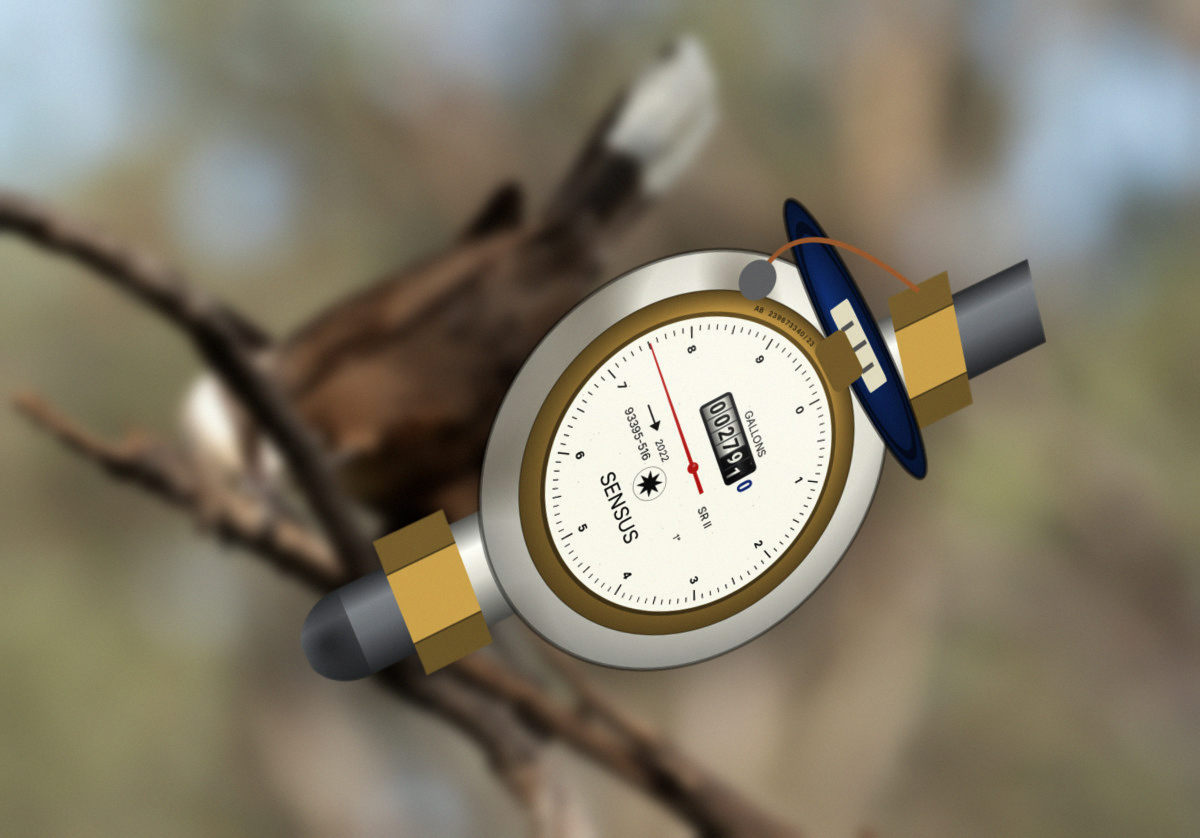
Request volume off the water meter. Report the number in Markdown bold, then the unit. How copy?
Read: **27907.5** gal
